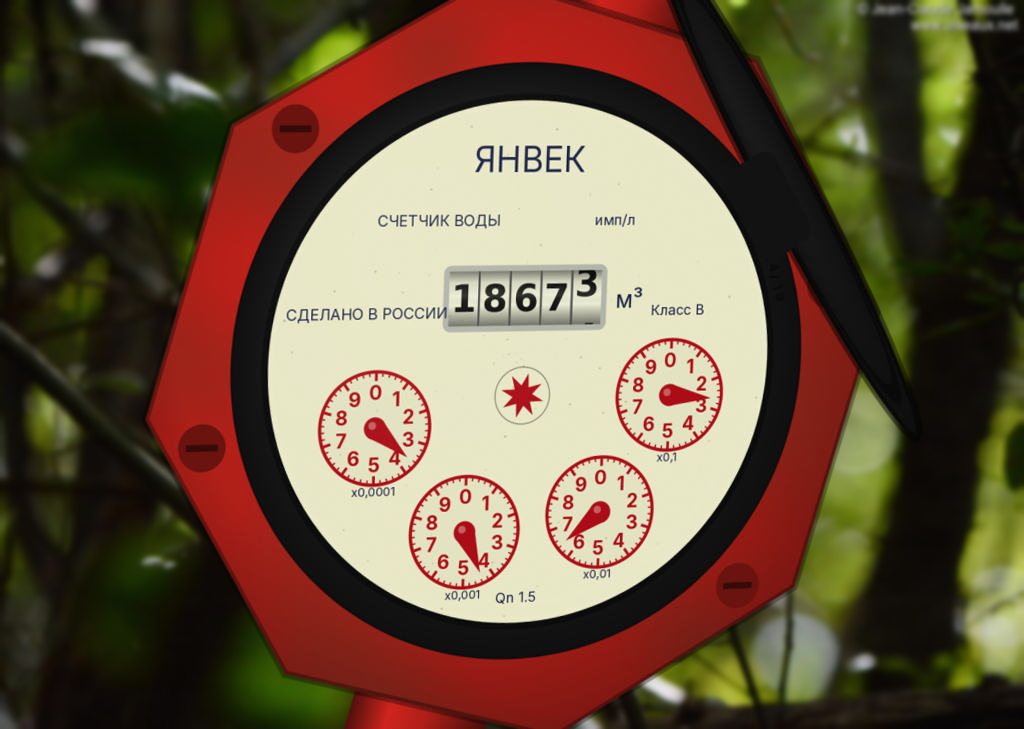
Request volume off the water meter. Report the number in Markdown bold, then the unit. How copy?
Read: **18673.2643** m³
